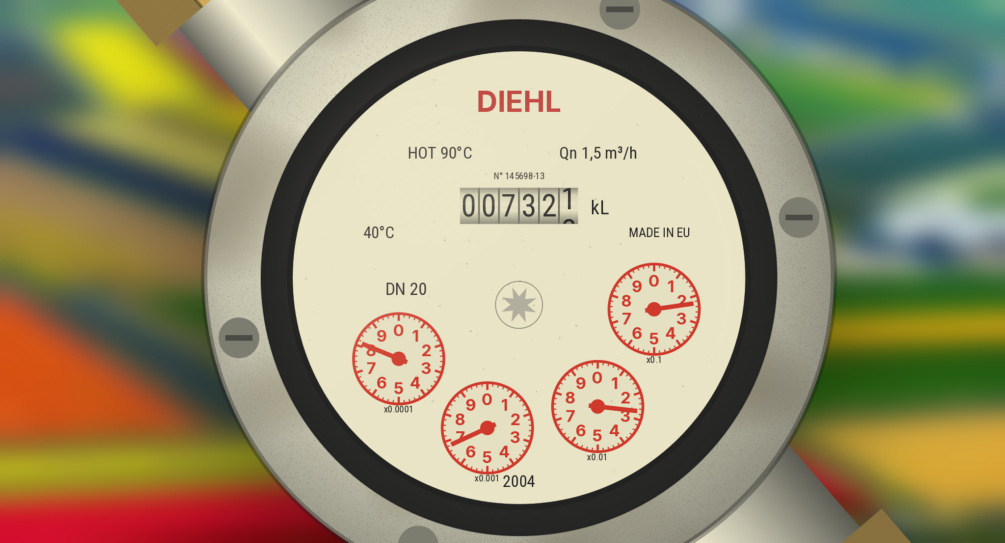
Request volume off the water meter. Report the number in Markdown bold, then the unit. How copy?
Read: **7321.2268** kL
